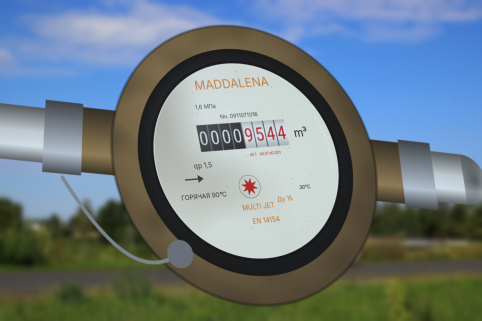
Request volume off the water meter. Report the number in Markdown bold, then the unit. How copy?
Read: **0.9544** m³
